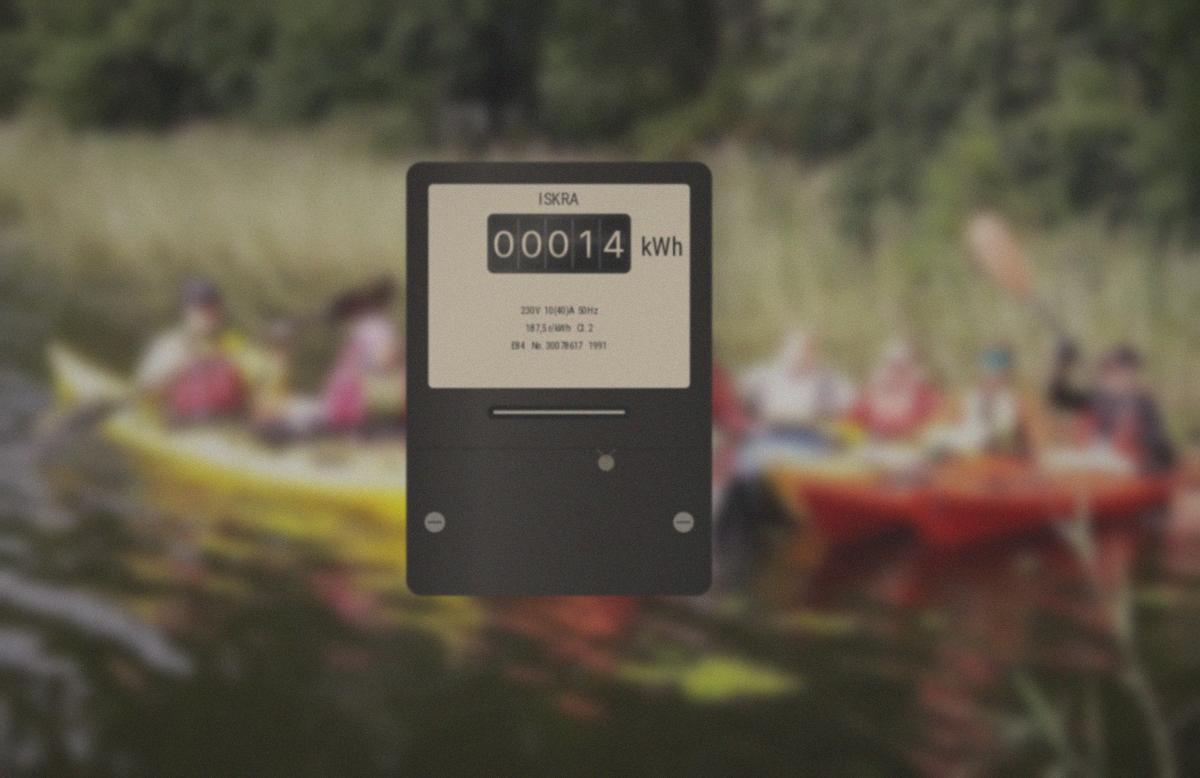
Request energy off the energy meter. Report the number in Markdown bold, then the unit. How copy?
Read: **14** kWh
